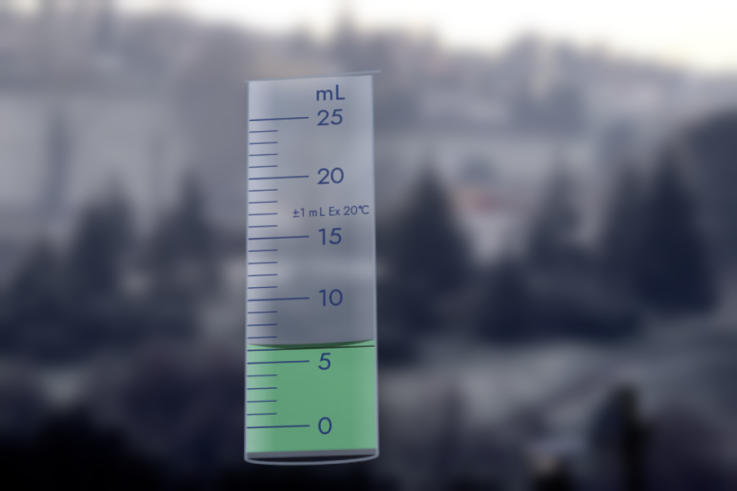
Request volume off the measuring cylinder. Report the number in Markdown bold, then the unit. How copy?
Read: **6** mL
